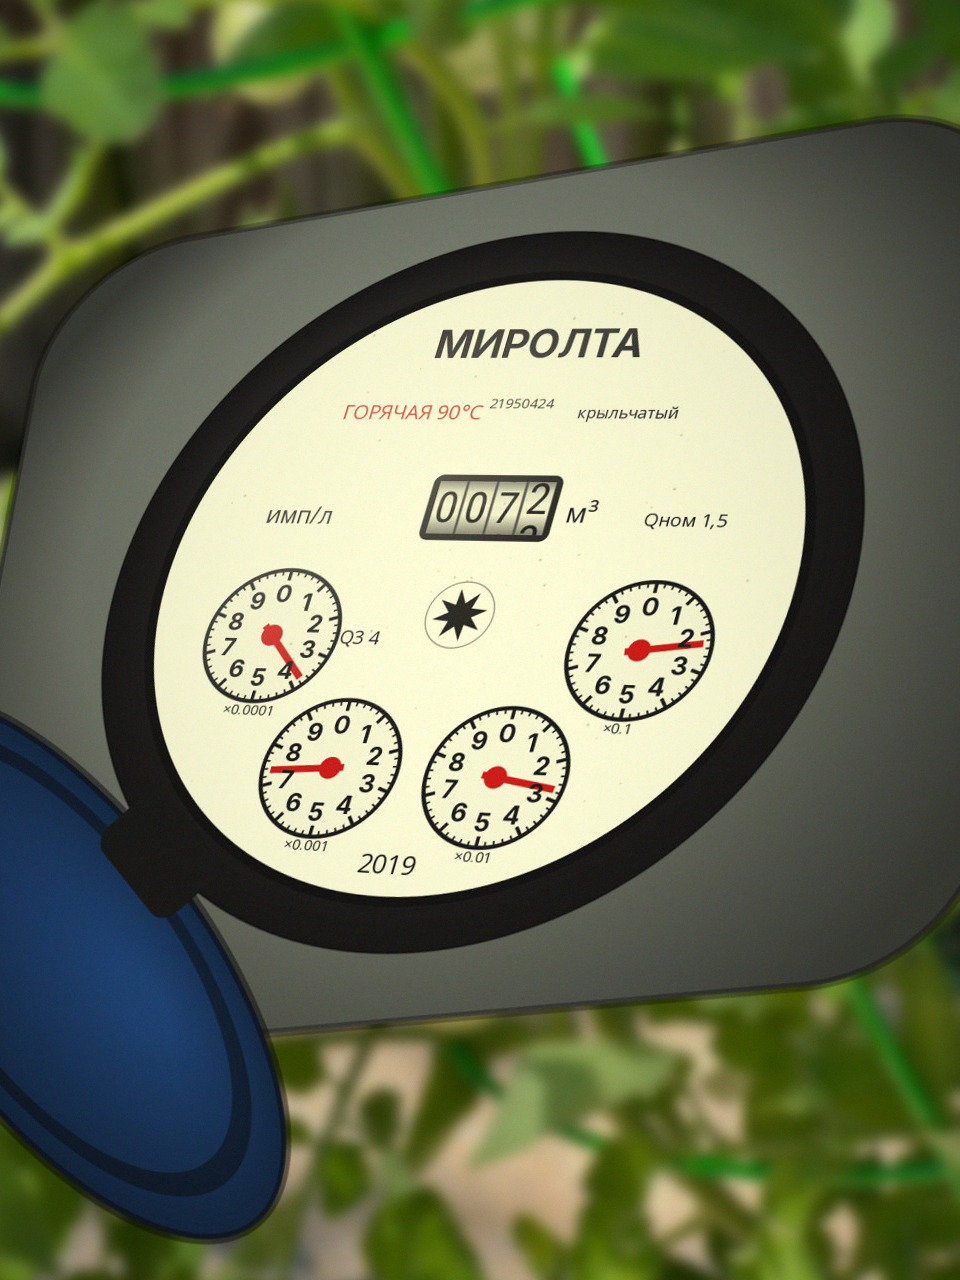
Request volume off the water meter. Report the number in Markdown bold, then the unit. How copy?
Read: **72.2273** m³
